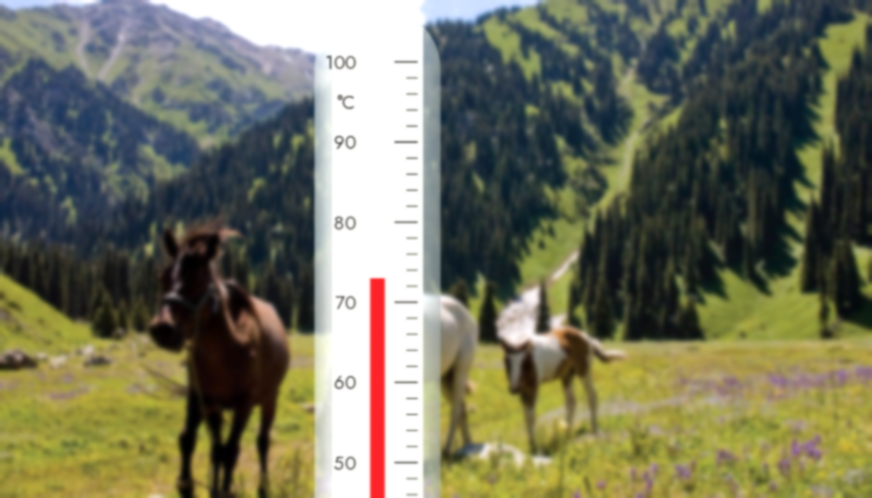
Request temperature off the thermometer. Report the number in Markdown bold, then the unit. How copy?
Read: **73** °C
